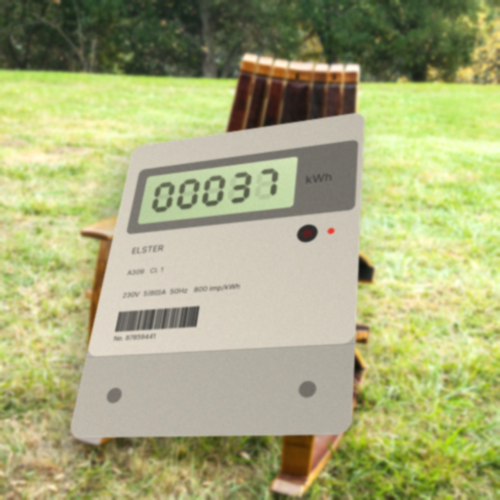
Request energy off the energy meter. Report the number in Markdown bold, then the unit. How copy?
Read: **37** kWh
